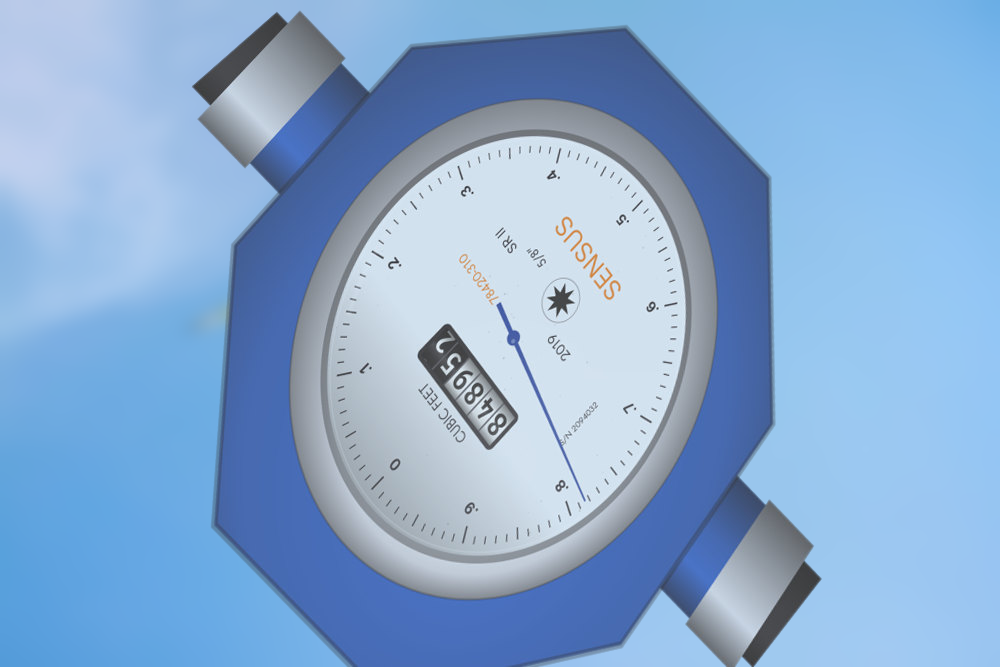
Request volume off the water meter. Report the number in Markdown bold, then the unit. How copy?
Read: **848951.78** ft³
